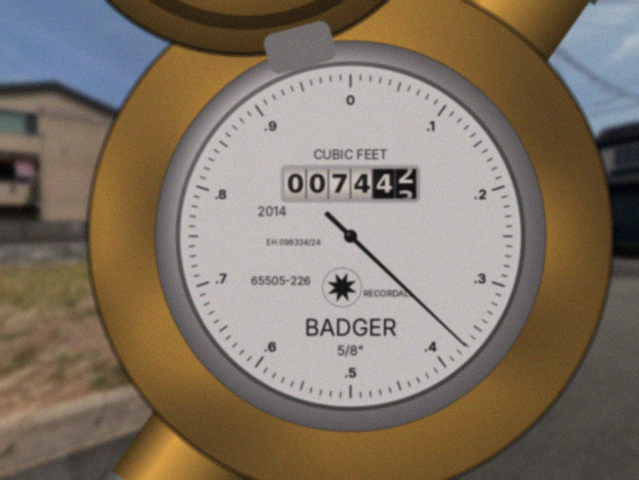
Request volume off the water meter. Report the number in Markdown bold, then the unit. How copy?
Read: **7442.37** ft³
